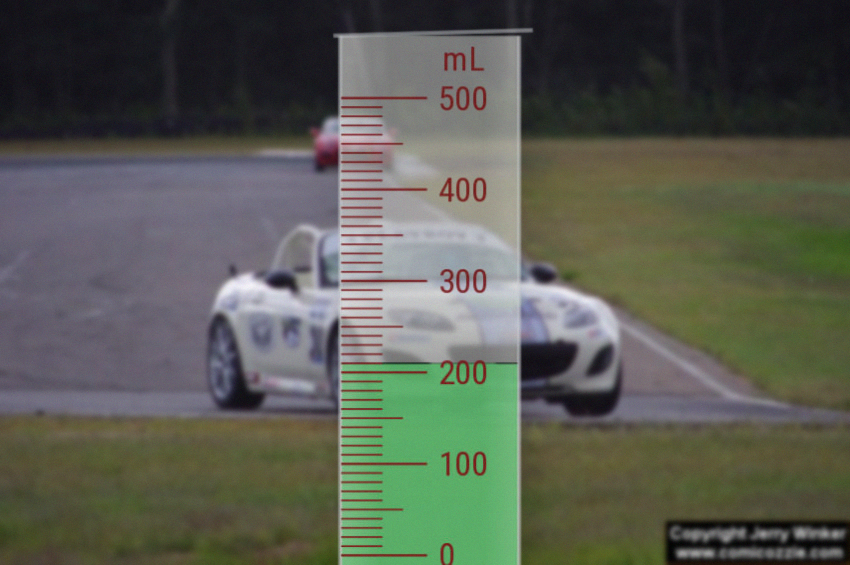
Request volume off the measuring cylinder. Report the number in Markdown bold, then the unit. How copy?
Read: **210** mL
